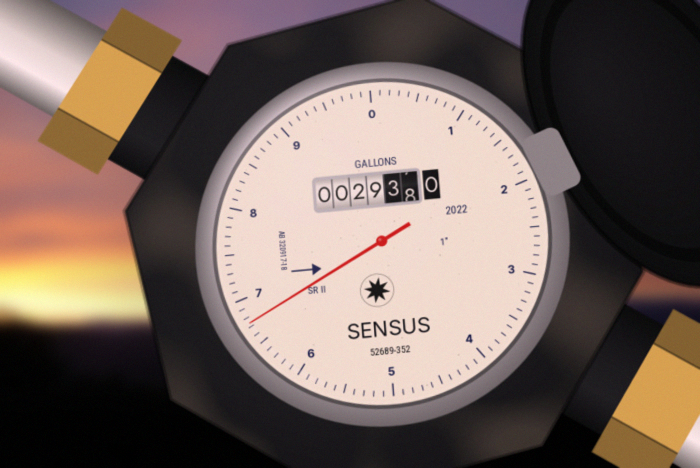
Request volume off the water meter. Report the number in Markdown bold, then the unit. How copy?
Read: **29376.7** gal
